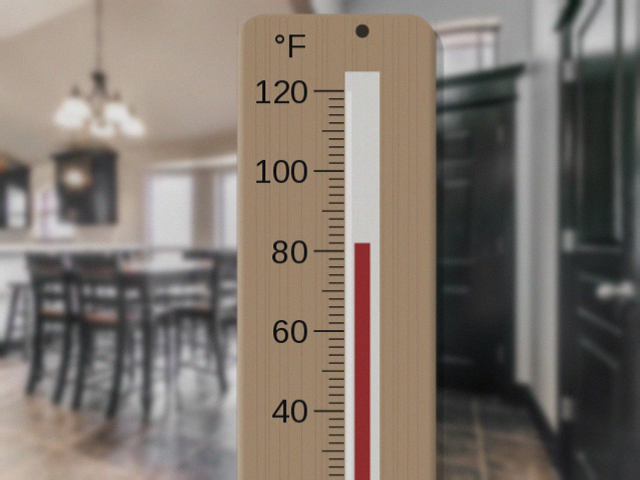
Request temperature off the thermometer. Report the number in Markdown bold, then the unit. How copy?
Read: **82** °F
